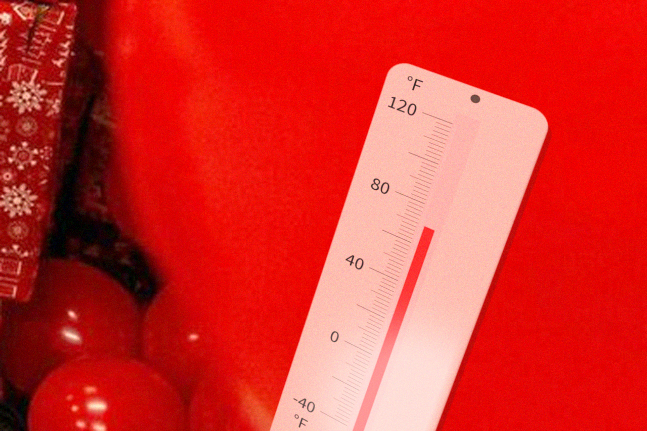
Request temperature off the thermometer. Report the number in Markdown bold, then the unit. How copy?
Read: **70** °F
